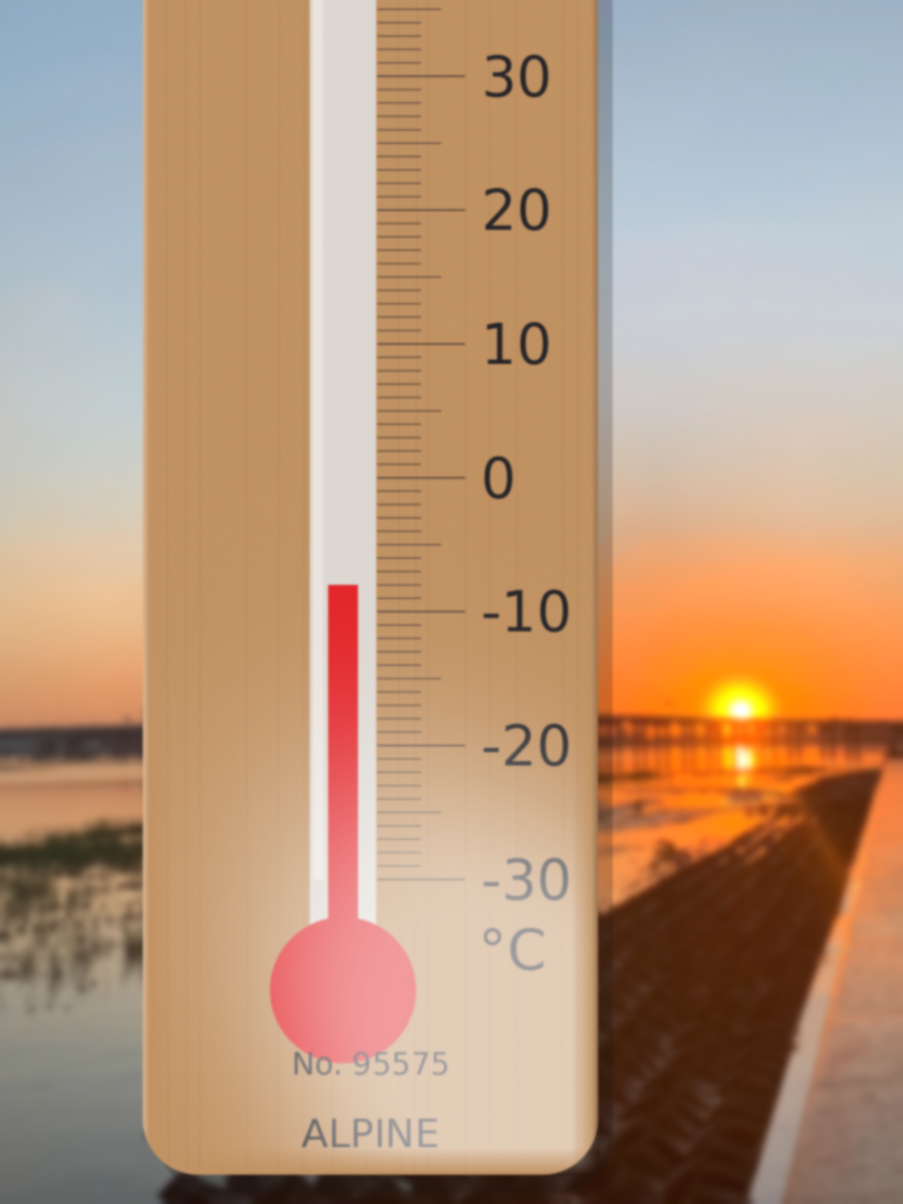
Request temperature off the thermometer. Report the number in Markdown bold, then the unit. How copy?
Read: **-8** °C
